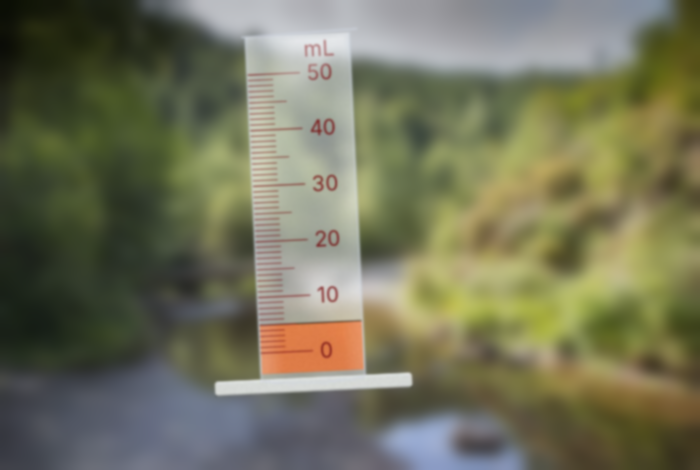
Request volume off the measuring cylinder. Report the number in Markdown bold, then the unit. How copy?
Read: **5** mL
